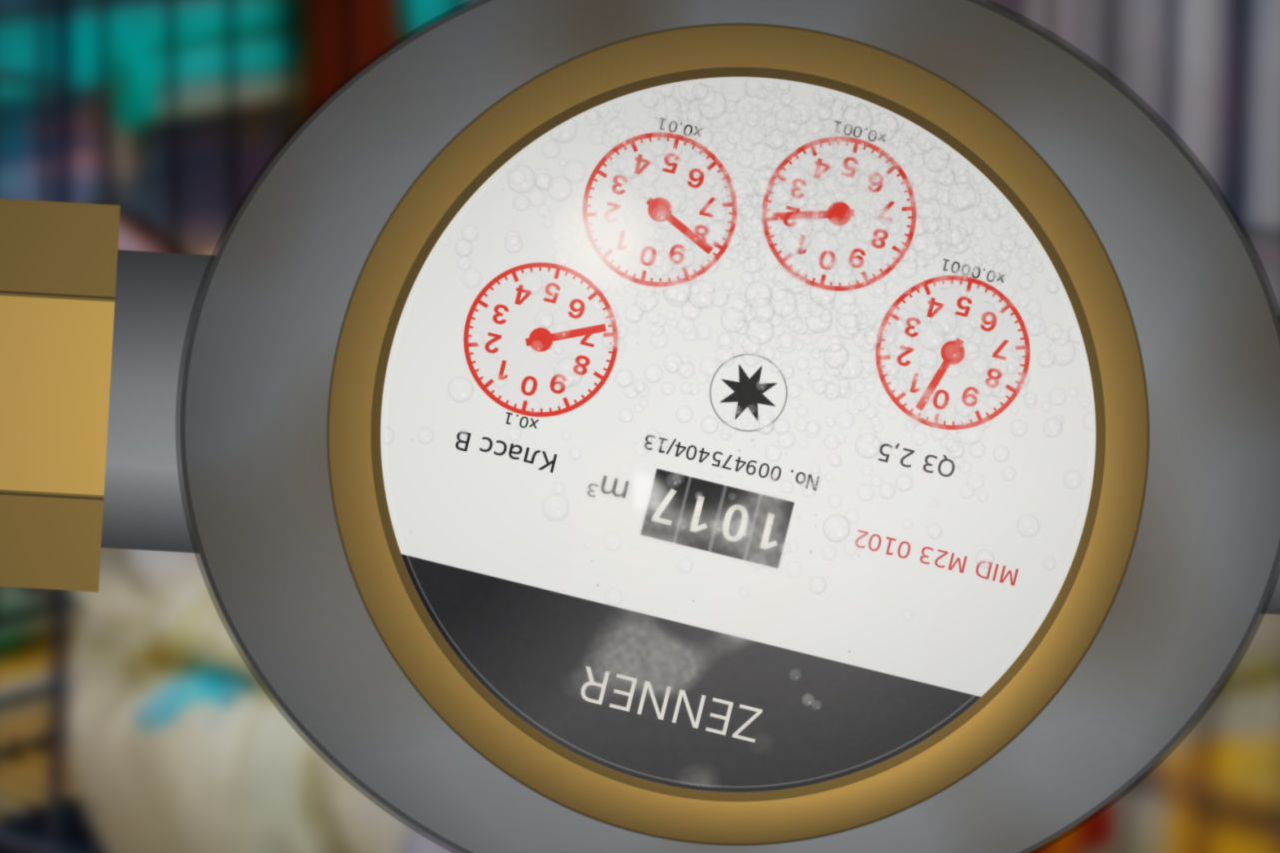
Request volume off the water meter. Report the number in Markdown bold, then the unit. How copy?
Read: **1017.6820** m³
